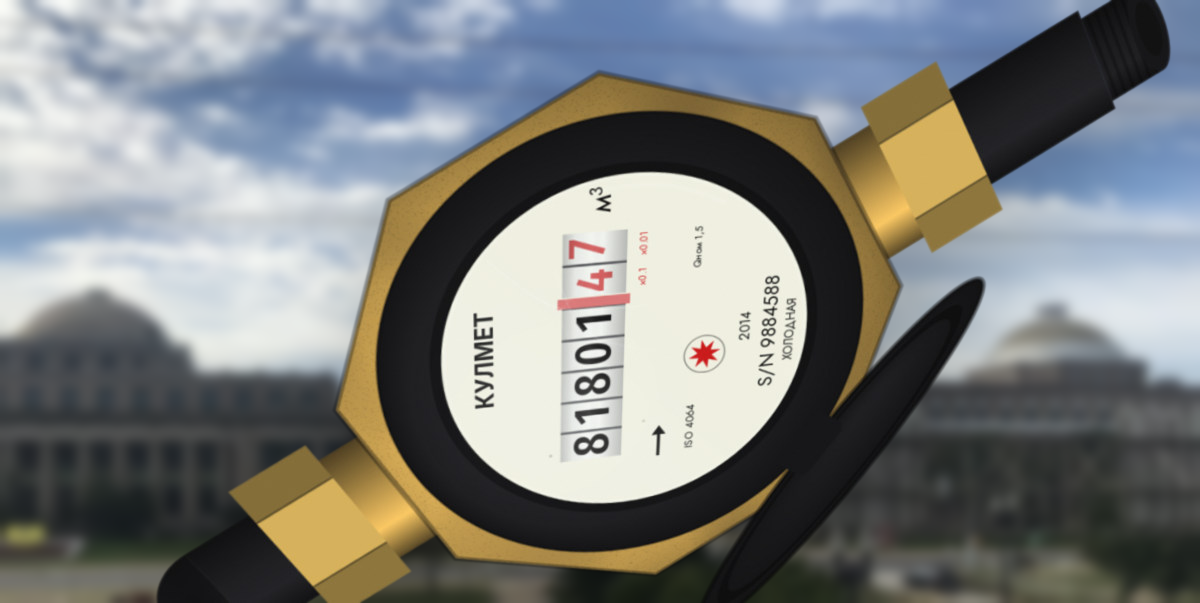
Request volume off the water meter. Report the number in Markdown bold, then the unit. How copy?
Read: **81801.47** m³
